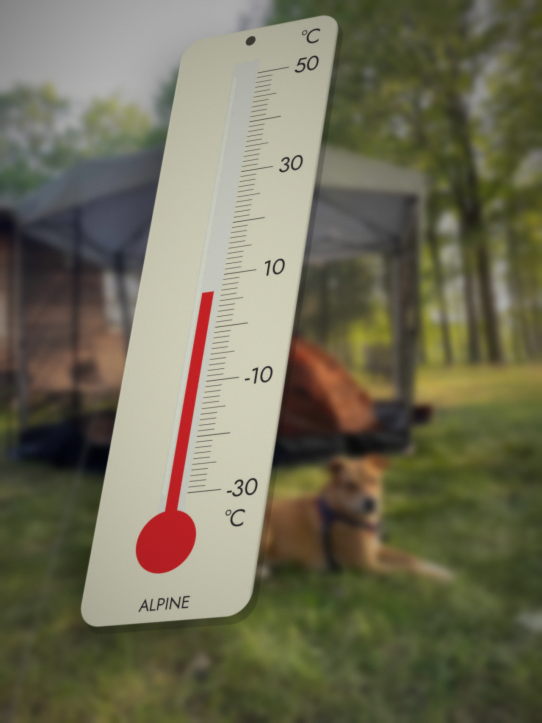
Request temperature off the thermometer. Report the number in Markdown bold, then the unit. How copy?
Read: **7** °C
